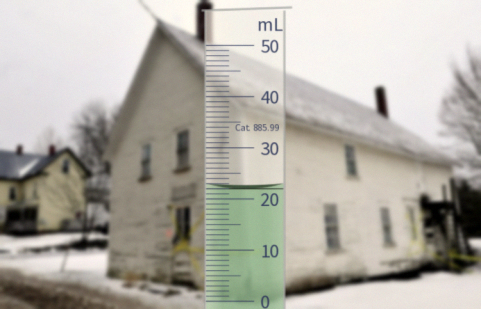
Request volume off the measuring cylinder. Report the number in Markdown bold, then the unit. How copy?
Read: **22** mL
